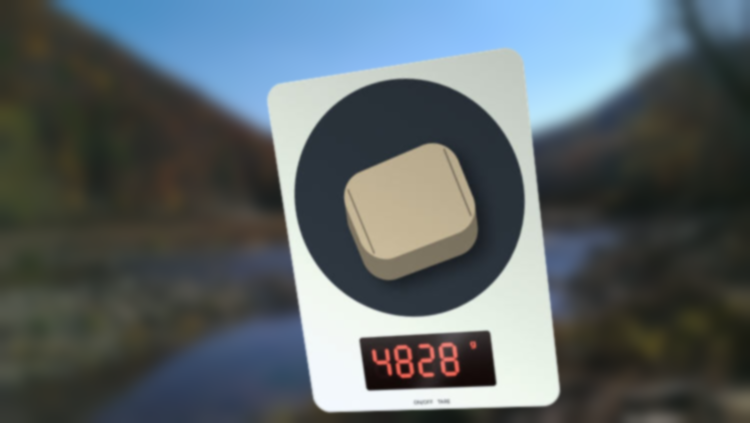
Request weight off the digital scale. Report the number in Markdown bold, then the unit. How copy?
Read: **4828** g
